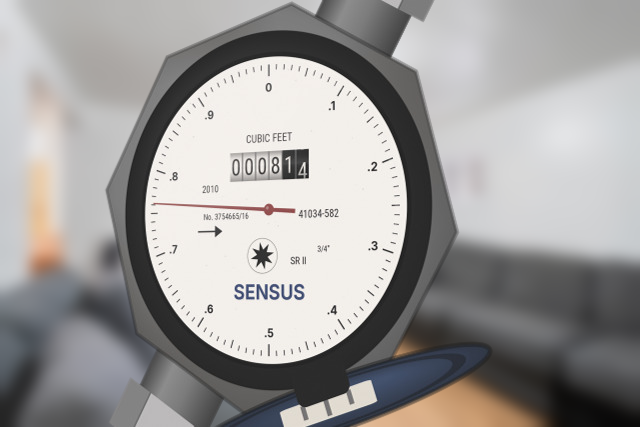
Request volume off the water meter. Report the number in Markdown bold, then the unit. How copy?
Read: **813.76** ft³
